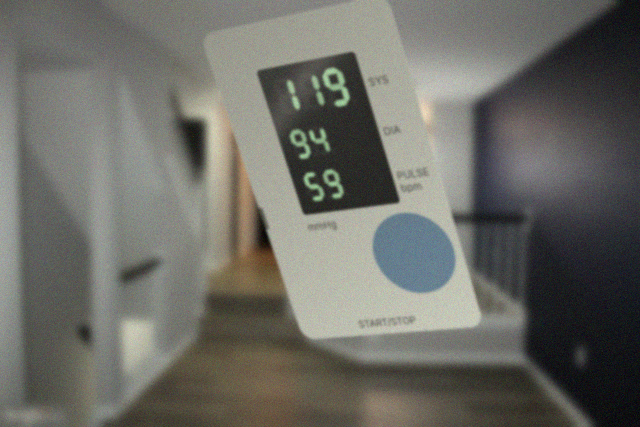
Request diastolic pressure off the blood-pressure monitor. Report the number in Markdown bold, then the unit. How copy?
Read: **94** mmHg
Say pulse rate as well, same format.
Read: **59** bpm
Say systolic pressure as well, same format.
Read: **119** mmHg
